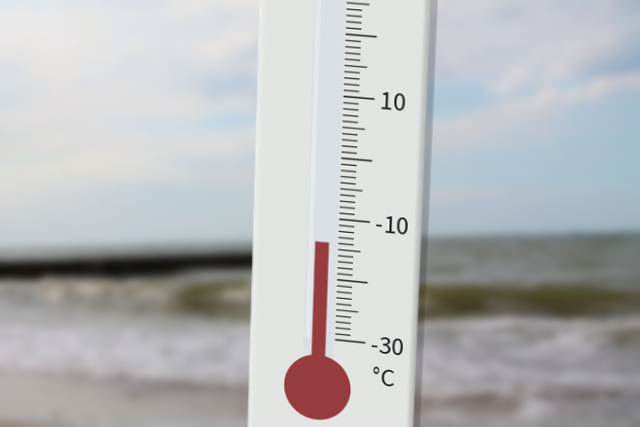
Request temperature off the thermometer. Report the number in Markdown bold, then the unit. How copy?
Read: **-14** °C
